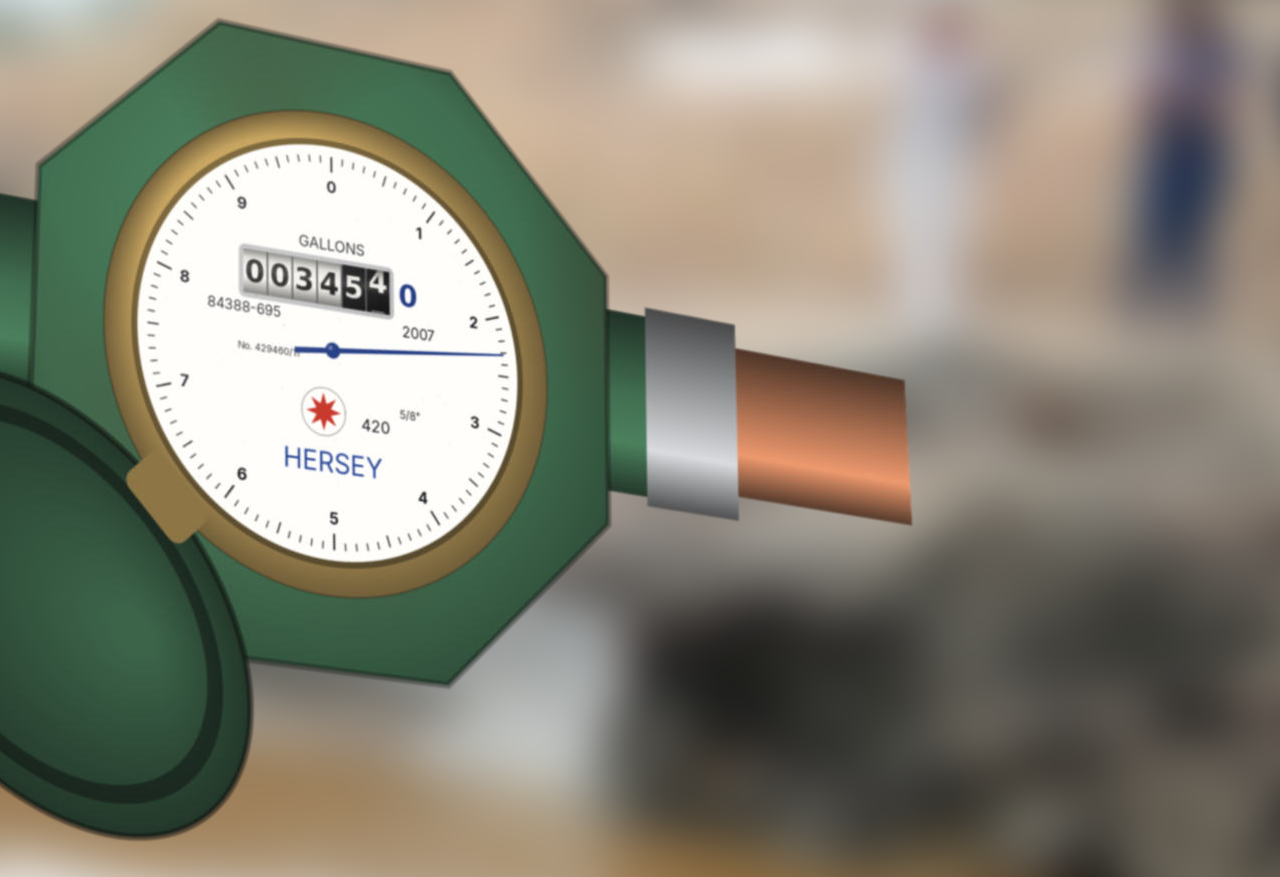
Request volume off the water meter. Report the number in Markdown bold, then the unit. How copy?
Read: **34542.3** gal
